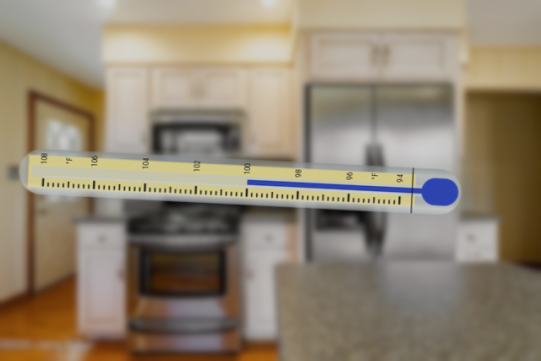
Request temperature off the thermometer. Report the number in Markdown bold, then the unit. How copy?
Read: **100** °F
